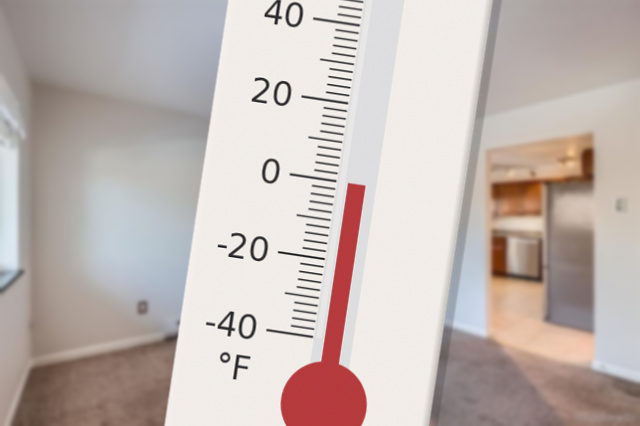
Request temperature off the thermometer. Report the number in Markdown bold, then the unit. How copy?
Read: **0** °F
